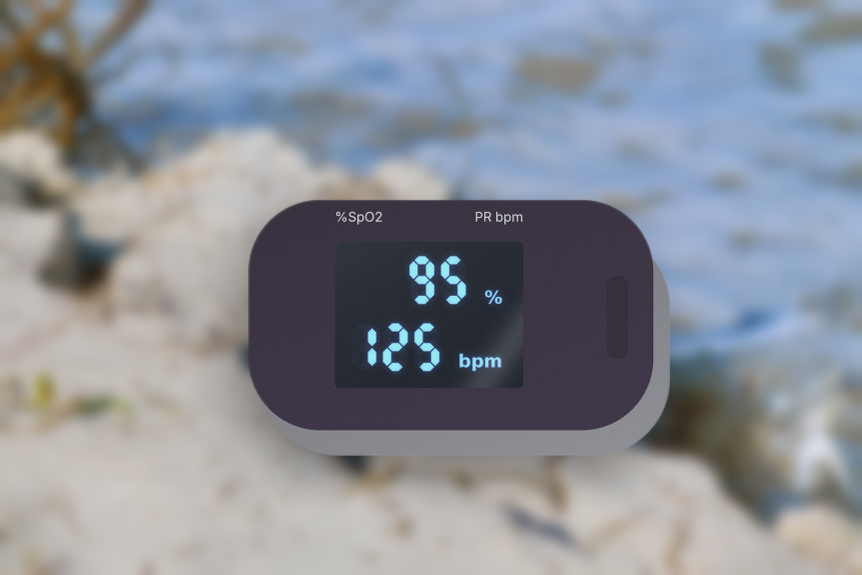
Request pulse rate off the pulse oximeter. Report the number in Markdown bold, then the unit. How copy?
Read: **125** bpm
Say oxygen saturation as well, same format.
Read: **95** %
